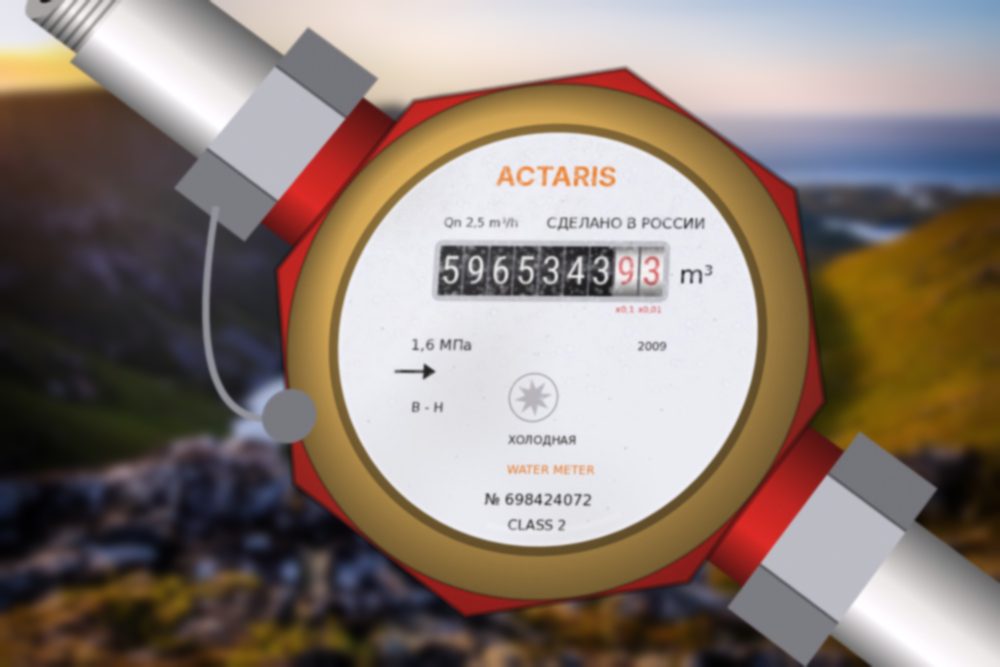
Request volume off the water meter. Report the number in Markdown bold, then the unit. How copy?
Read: **5965343.93** m³
